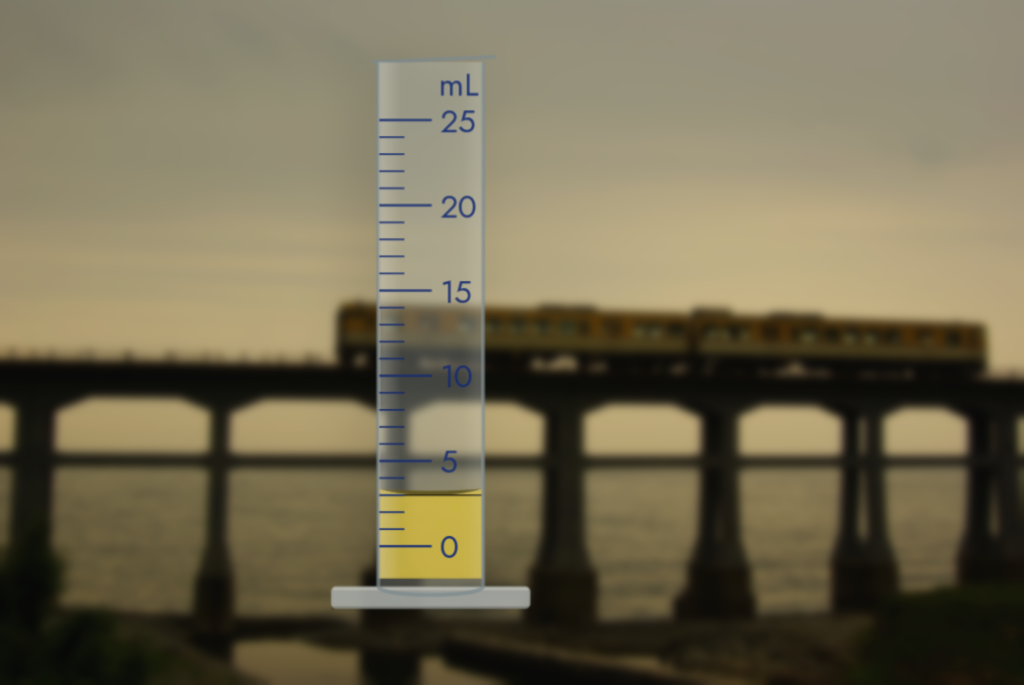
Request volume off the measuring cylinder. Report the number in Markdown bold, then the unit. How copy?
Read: **3** mL
